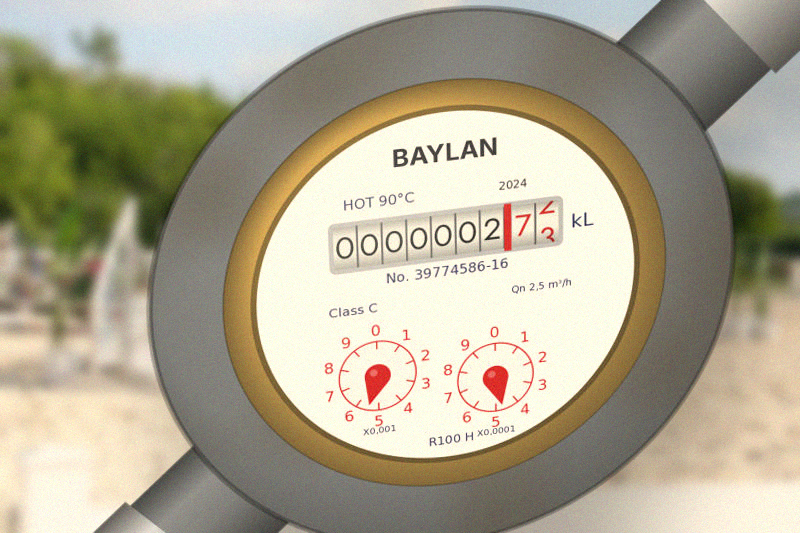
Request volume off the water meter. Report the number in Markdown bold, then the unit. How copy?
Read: **2.7254** kL
